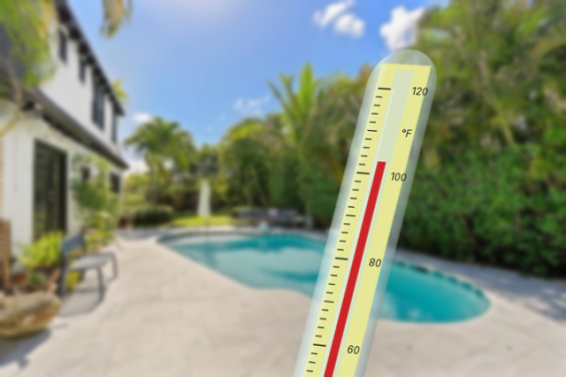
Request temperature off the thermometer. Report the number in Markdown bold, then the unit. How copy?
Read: **103** °F
